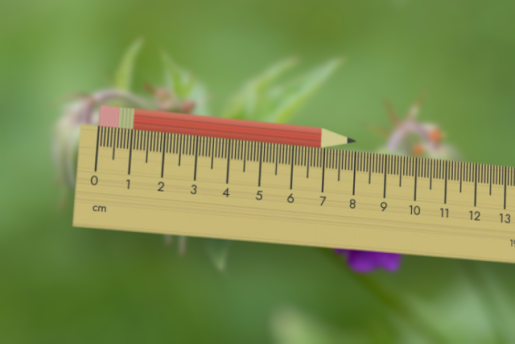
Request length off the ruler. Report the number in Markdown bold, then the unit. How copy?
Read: **8** cm
